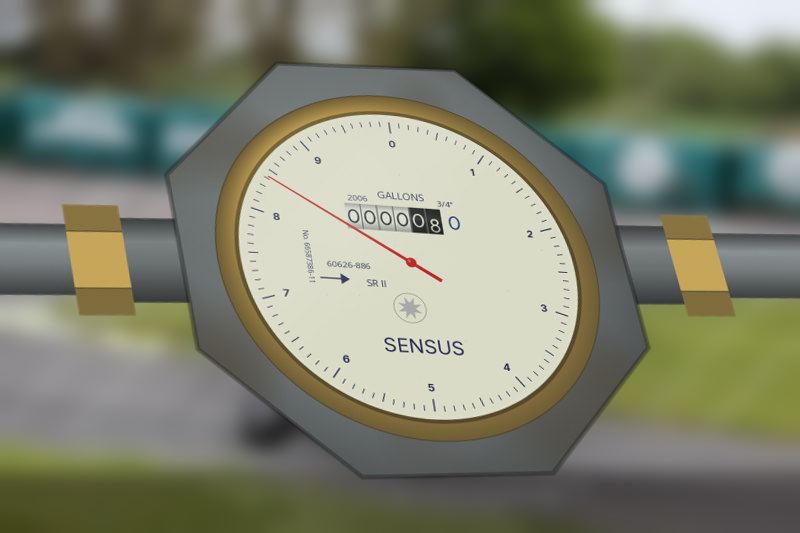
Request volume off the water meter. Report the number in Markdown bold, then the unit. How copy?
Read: **78.4** gal
